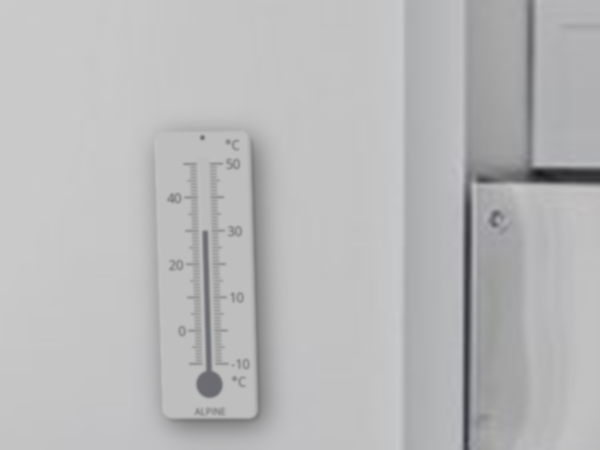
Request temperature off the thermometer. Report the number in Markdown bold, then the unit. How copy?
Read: **30** °C
